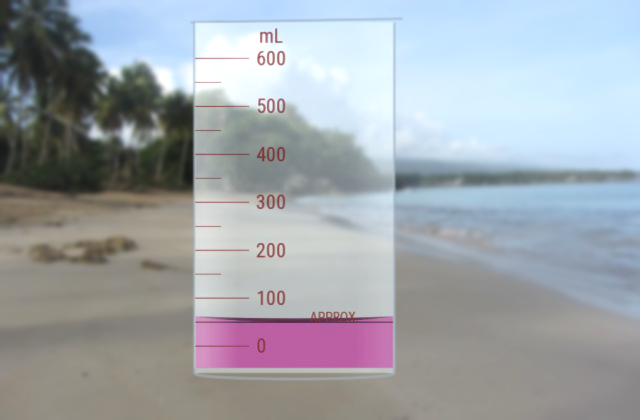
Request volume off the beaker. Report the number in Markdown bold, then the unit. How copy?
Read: **50** mL
